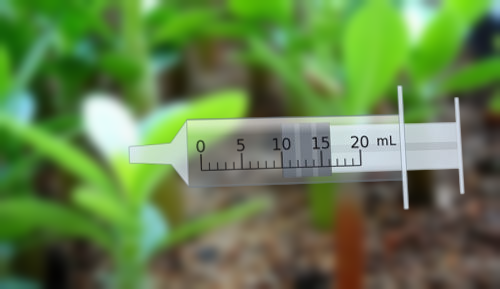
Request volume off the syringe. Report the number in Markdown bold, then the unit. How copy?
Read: **10** mL
